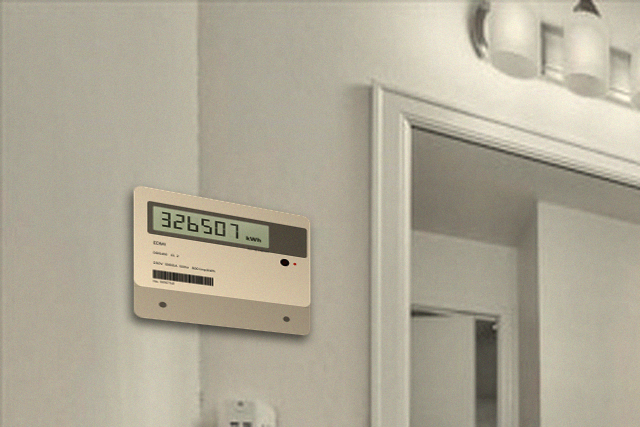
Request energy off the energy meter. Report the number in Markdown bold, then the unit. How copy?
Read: **326507** kWh
